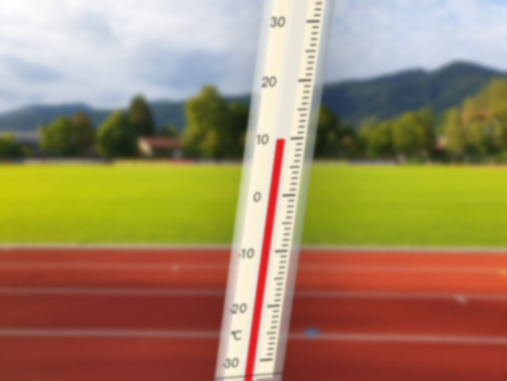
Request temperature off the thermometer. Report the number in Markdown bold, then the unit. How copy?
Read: **10** °C
